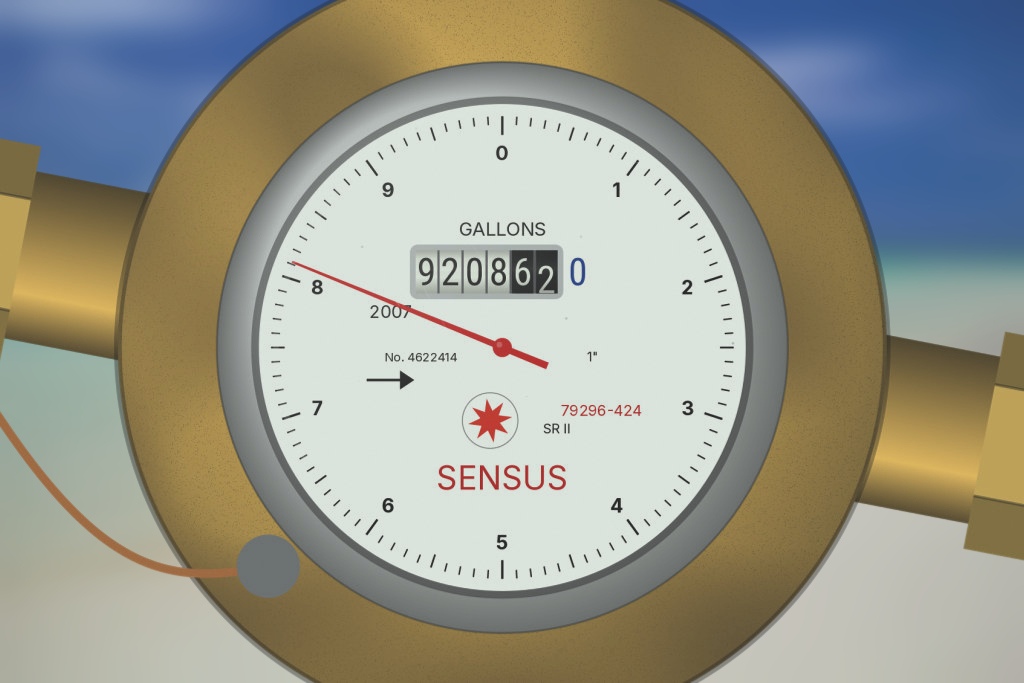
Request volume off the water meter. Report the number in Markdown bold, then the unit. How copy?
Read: **9208618.1** gal
